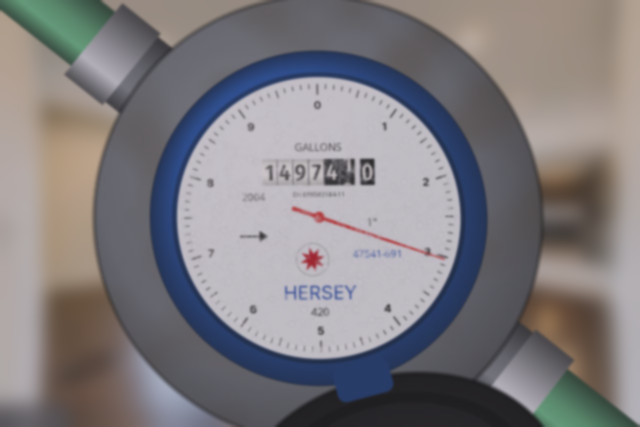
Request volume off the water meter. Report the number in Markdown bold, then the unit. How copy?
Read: **1497413.0** gal
